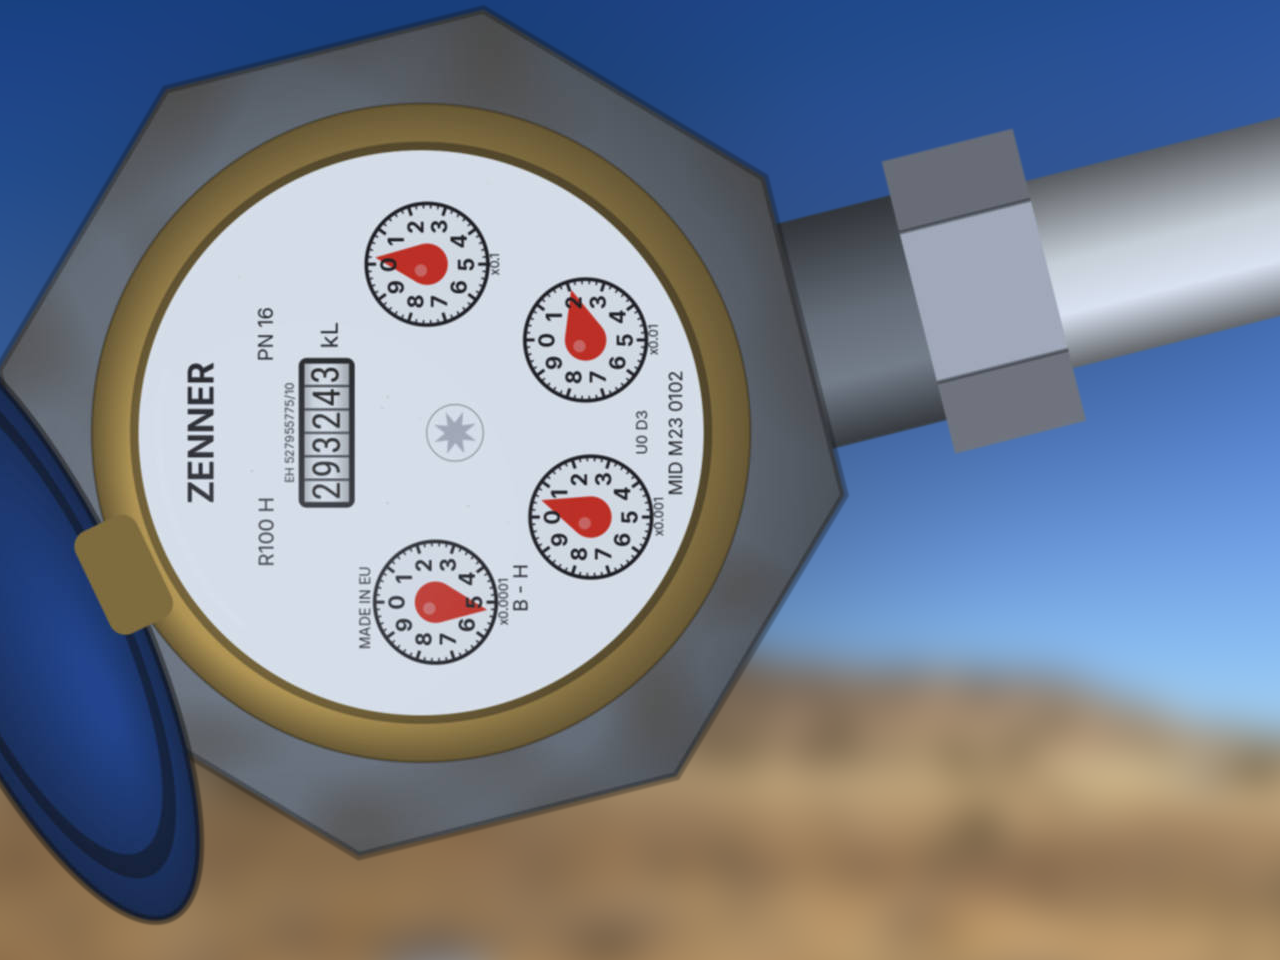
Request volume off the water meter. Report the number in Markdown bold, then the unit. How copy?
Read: **293243.0205** kL
